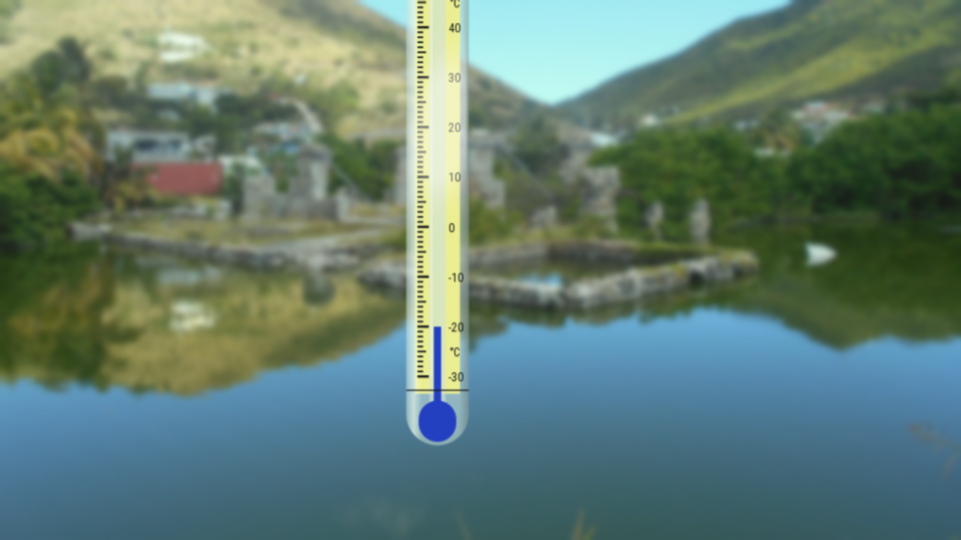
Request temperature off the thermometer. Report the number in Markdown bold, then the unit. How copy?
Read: **-20** °C
